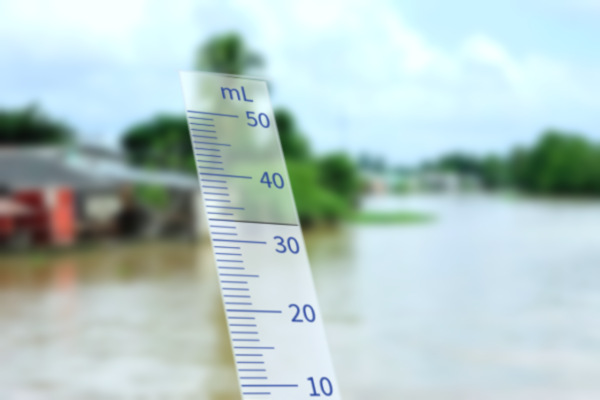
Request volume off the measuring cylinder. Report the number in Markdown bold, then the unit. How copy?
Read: **33** mL
